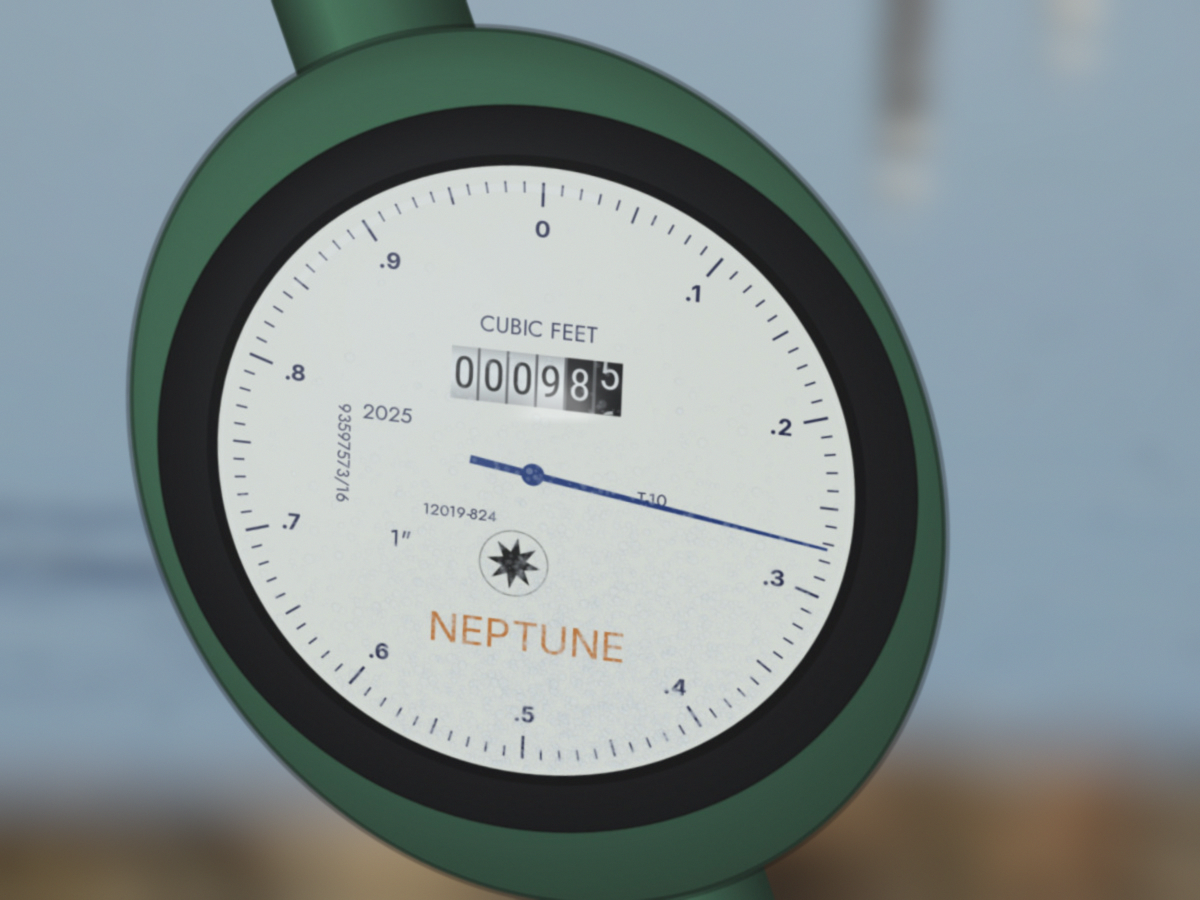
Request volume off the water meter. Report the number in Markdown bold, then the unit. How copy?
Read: **985.27** ft³
